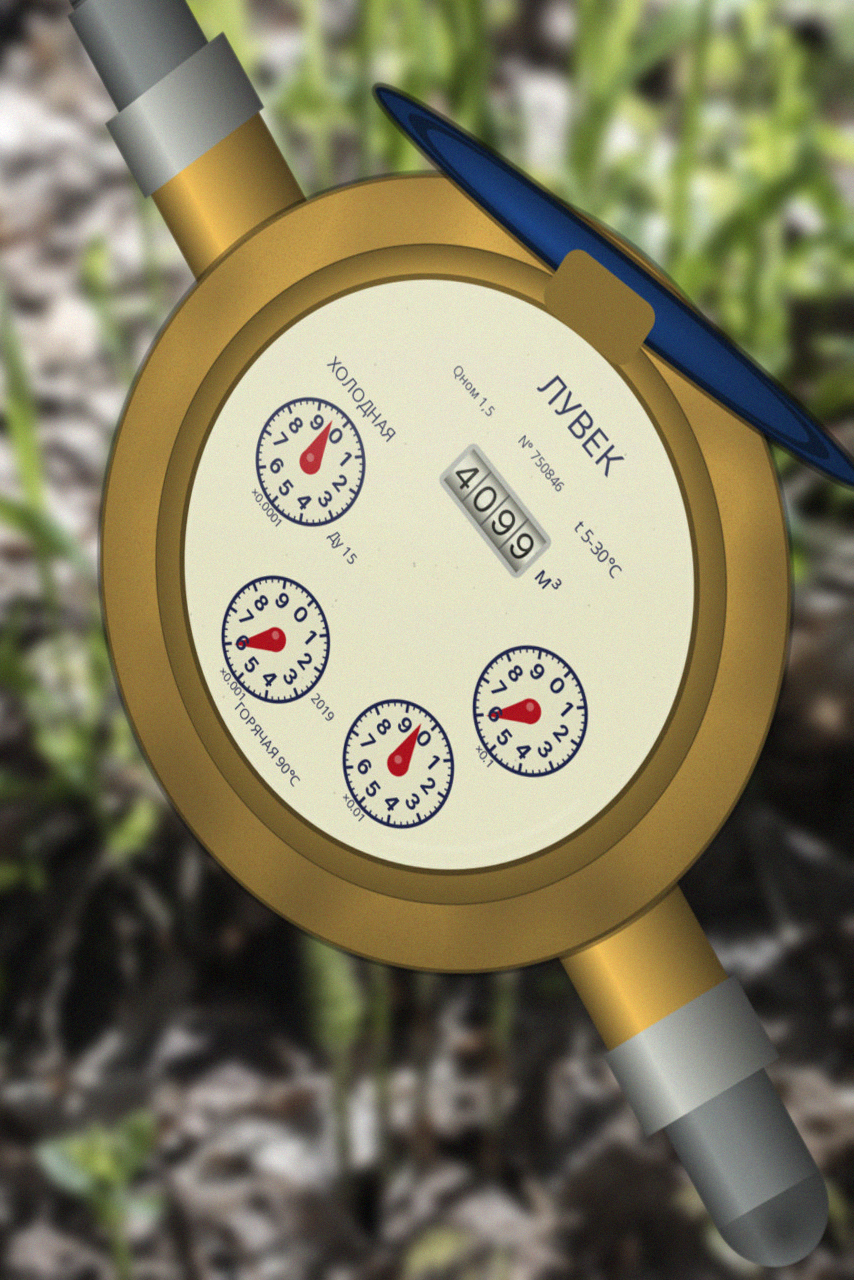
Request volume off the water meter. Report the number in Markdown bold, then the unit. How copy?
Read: **4099.5959** m³
